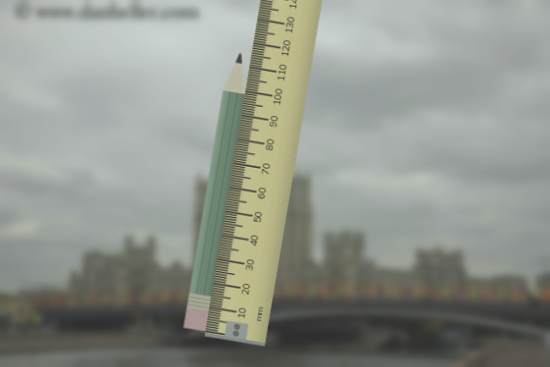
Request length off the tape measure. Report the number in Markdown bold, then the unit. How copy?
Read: **115** mm
